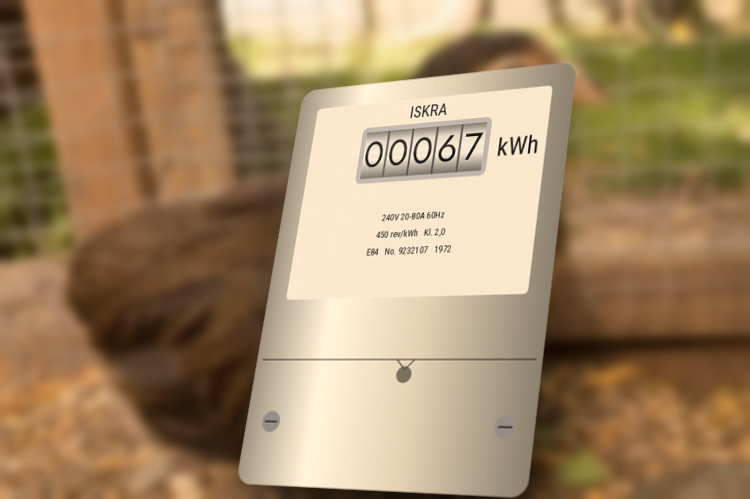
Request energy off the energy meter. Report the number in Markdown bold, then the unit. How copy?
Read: **67** kWh
